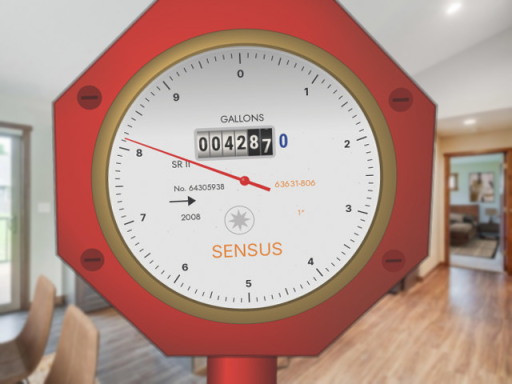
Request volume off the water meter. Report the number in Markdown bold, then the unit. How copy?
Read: **42868.1** gal
